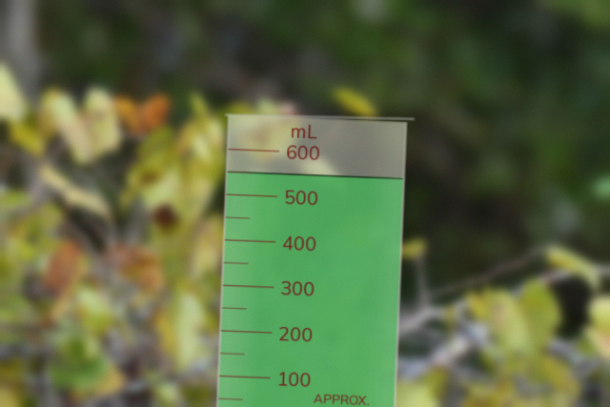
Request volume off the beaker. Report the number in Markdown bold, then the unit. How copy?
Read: **550** mL
